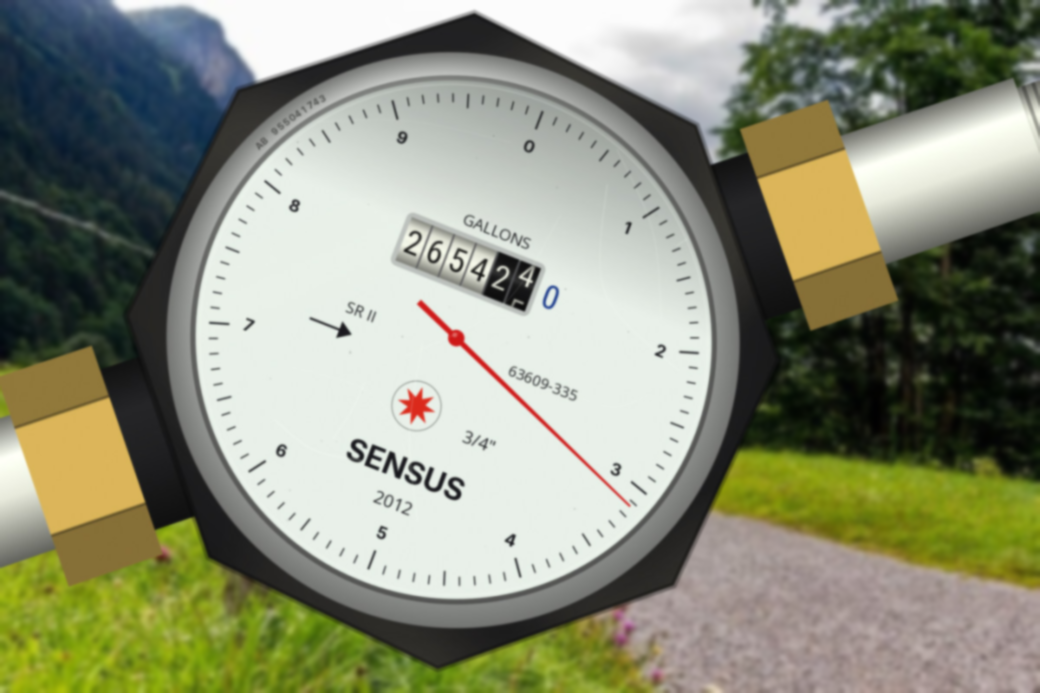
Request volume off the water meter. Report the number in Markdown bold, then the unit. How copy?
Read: **2654243.1** gal
